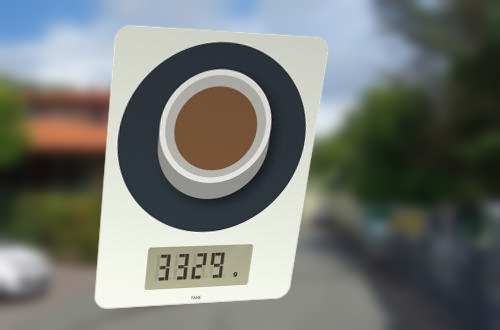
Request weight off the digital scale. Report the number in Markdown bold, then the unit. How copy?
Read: **3329** g
